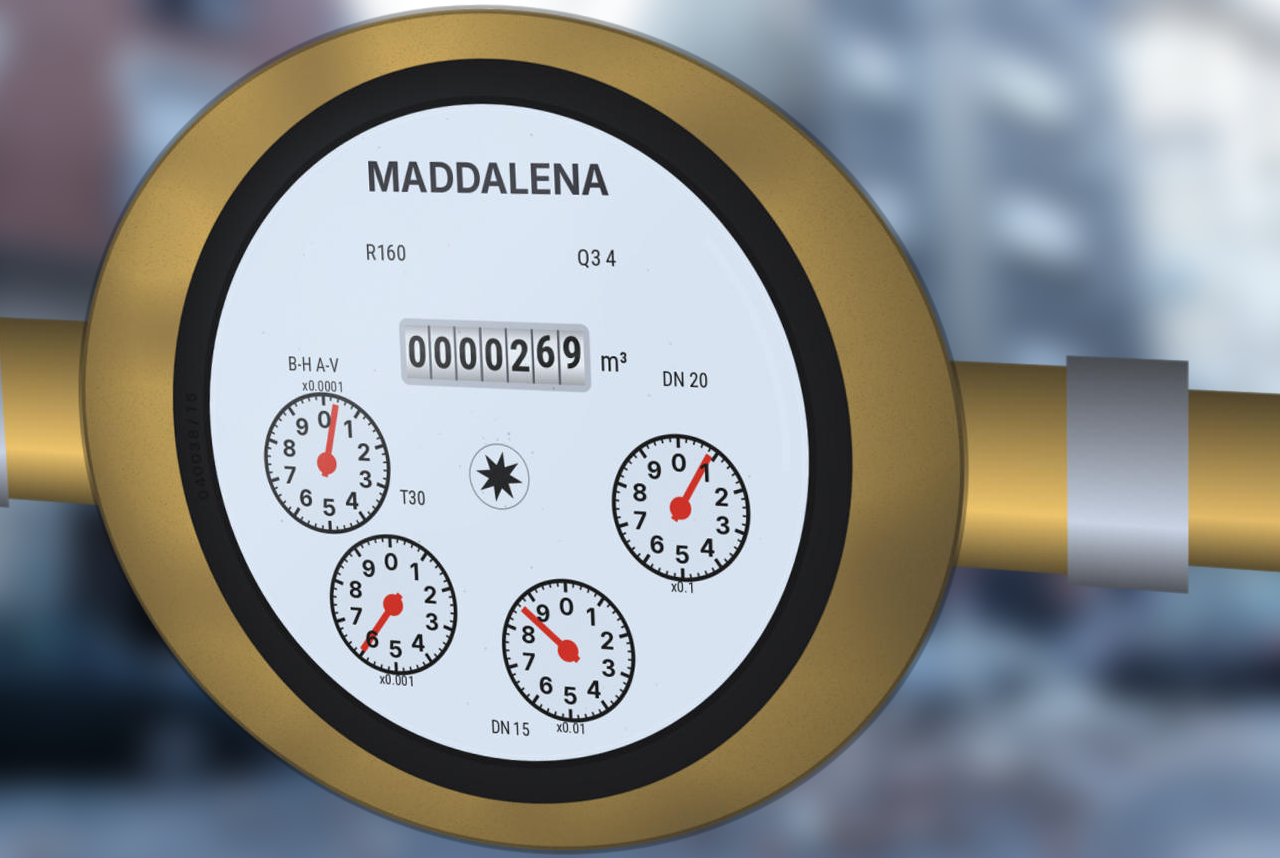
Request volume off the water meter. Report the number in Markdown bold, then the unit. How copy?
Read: **269.0860** m³
